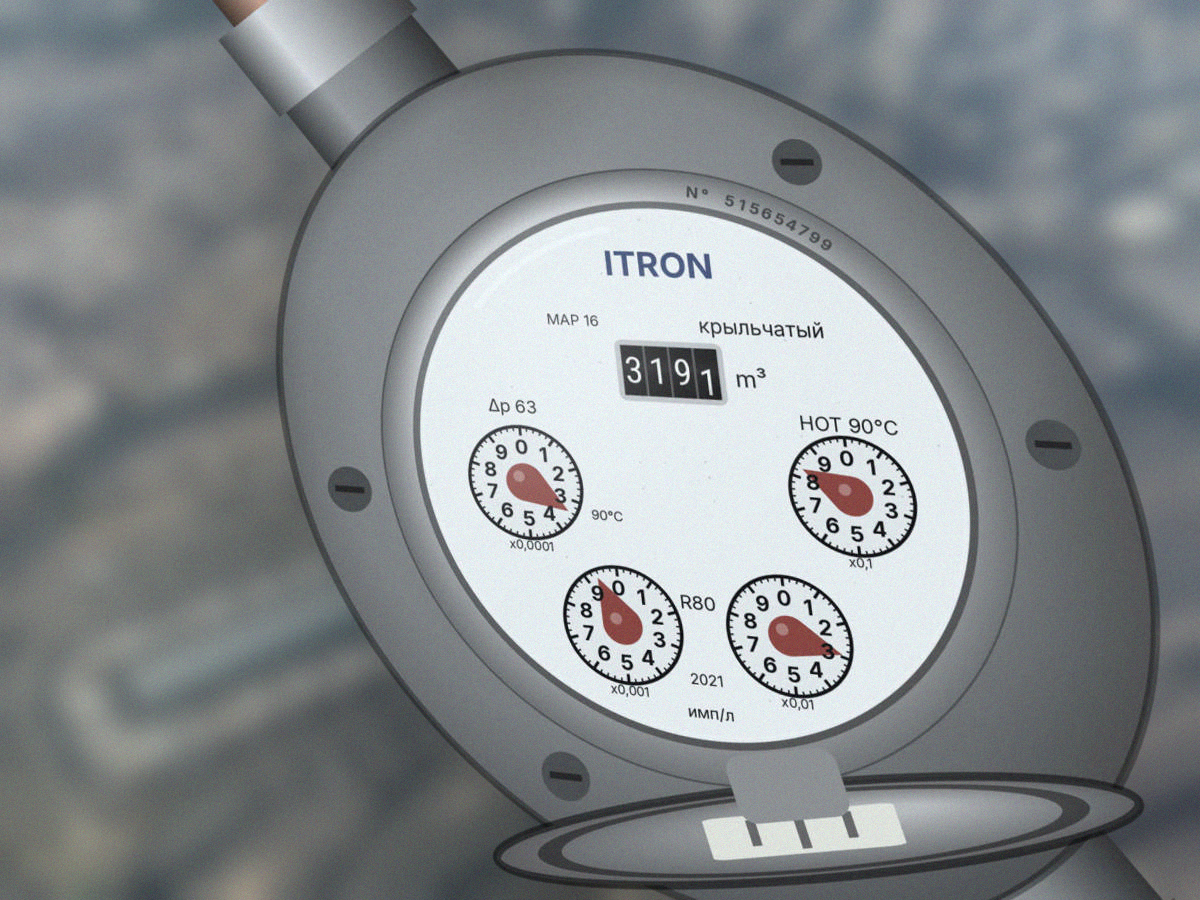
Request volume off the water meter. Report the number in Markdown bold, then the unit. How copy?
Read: **3190.8293** m³
